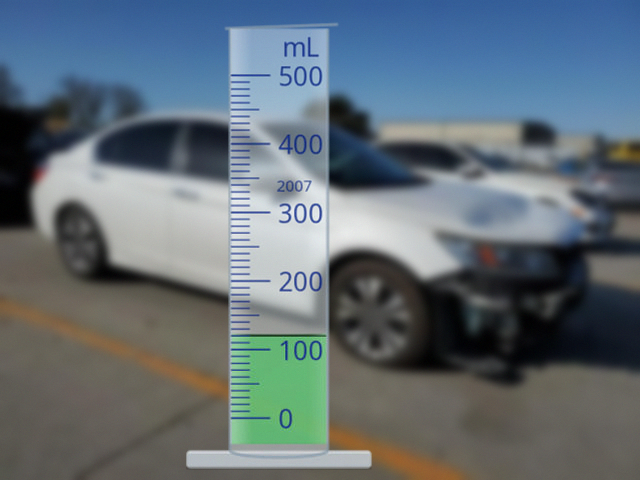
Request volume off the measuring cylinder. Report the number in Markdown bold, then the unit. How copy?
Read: **120** mL
